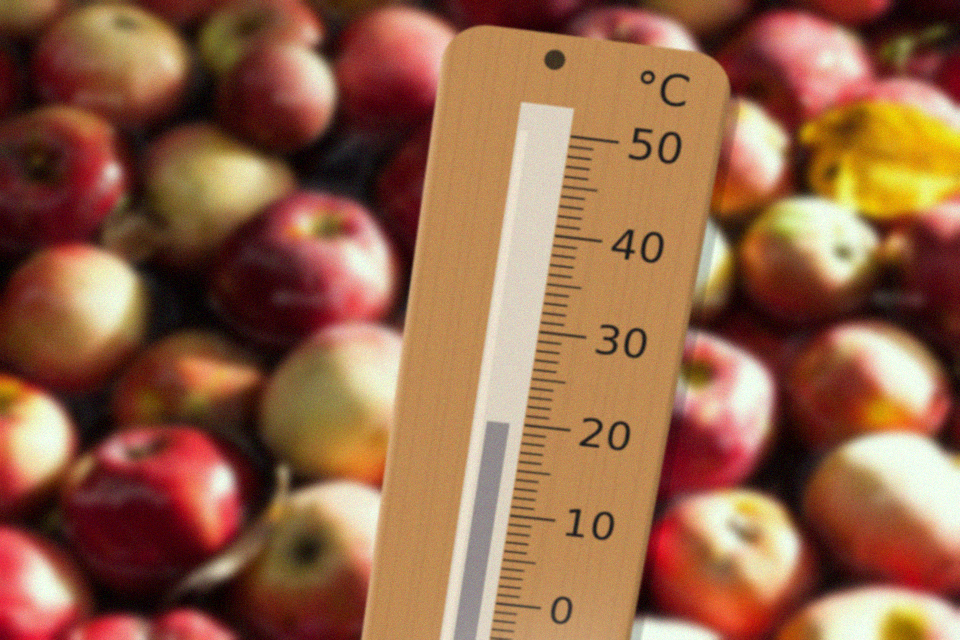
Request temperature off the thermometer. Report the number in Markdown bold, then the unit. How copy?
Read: **20** °C
